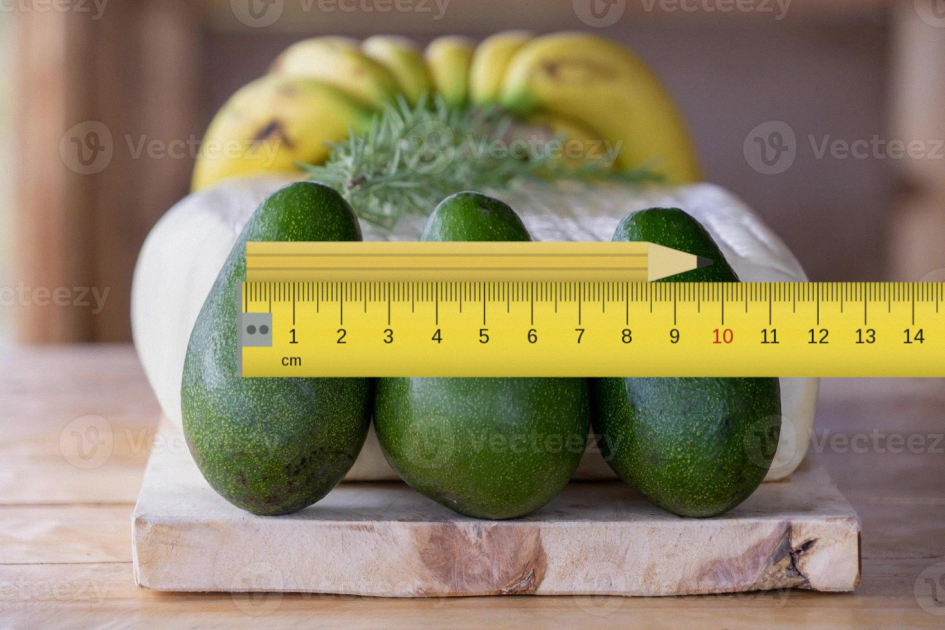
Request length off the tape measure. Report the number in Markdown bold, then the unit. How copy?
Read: **9.8** cm
